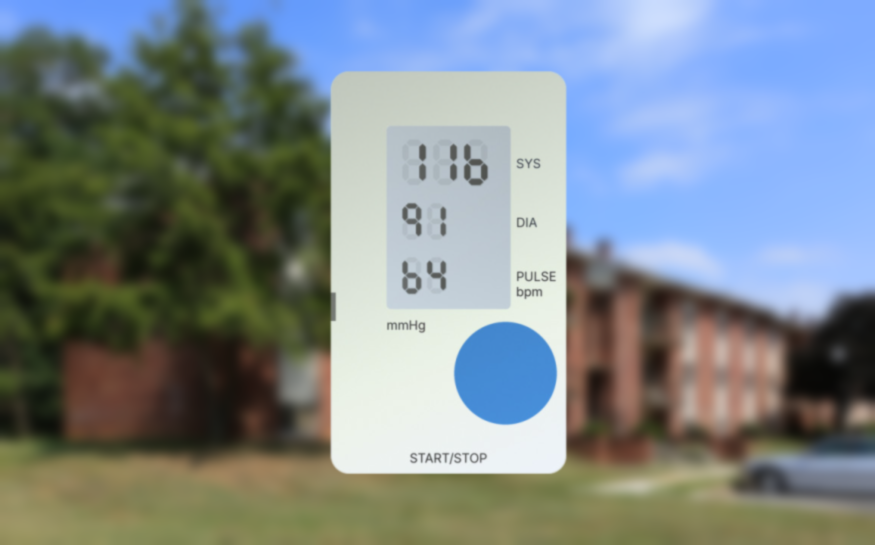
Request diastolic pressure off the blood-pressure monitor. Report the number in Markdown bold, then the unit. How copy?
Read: **91** mmHg
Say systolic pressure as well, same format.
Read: **116** mmHg
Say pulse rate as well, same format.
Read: **64** bpm
